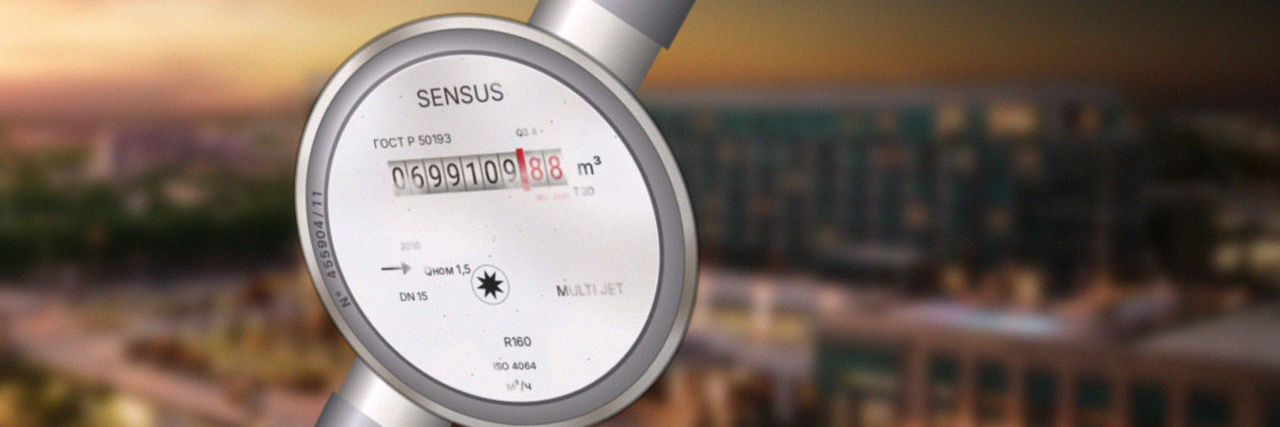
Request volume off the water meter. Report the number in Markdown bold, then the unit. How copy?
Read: **699109.88** m³
